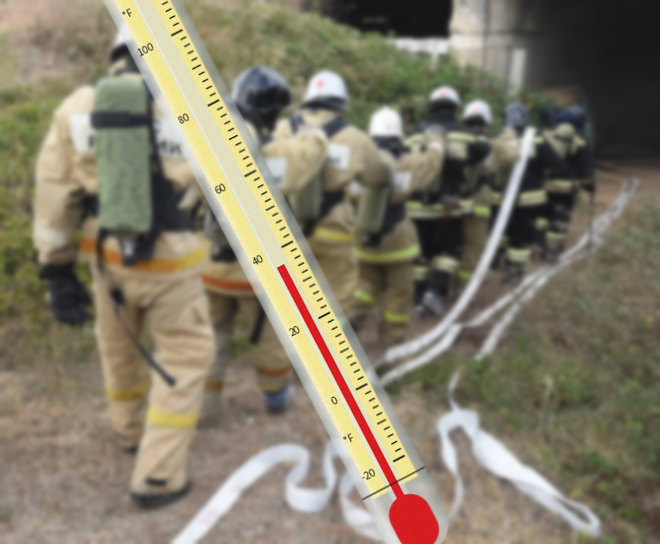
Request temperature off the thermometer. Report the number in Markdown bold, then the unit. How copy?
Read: **36** °F
